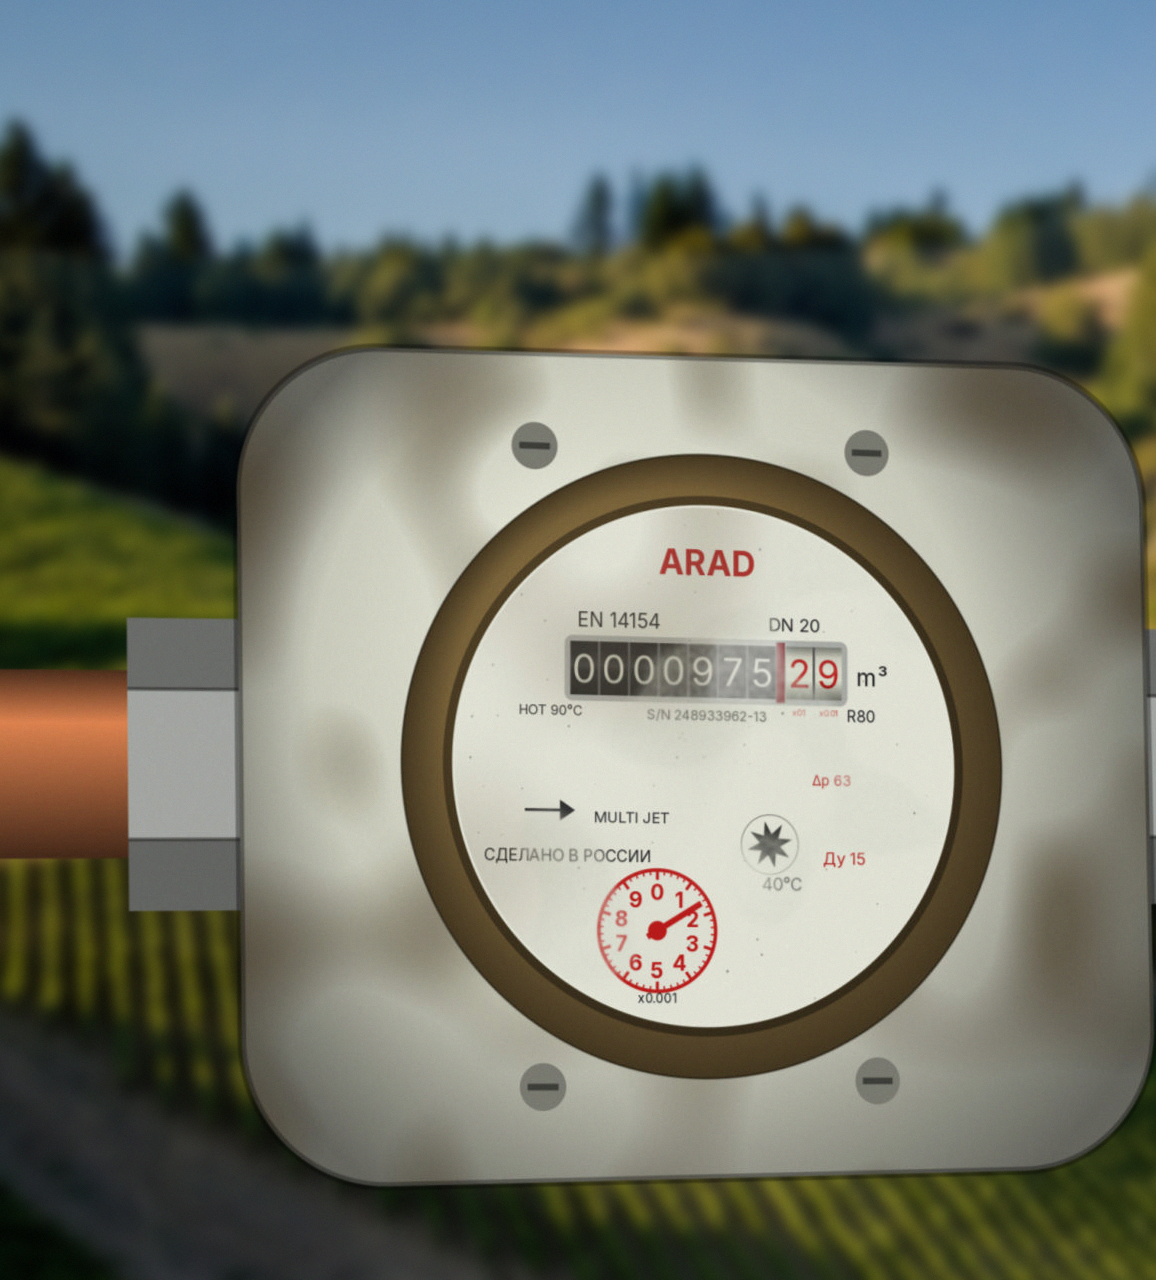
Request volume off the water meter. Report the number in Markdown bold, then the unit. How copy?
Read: **975.291** m³
